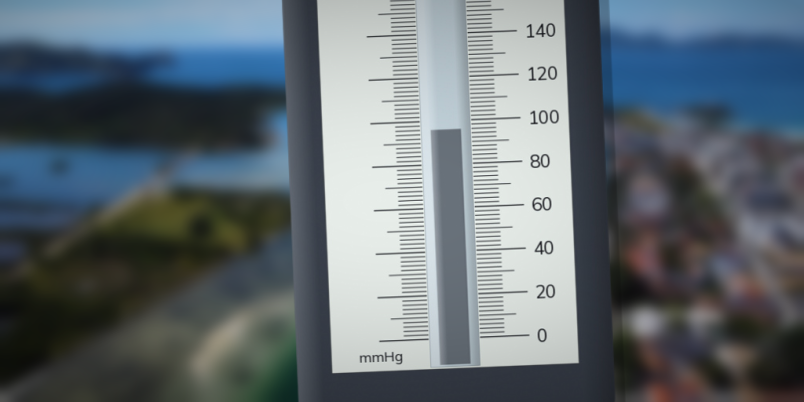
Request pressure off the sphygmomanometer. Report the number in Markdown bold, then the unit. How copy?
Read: **96** mmHg
